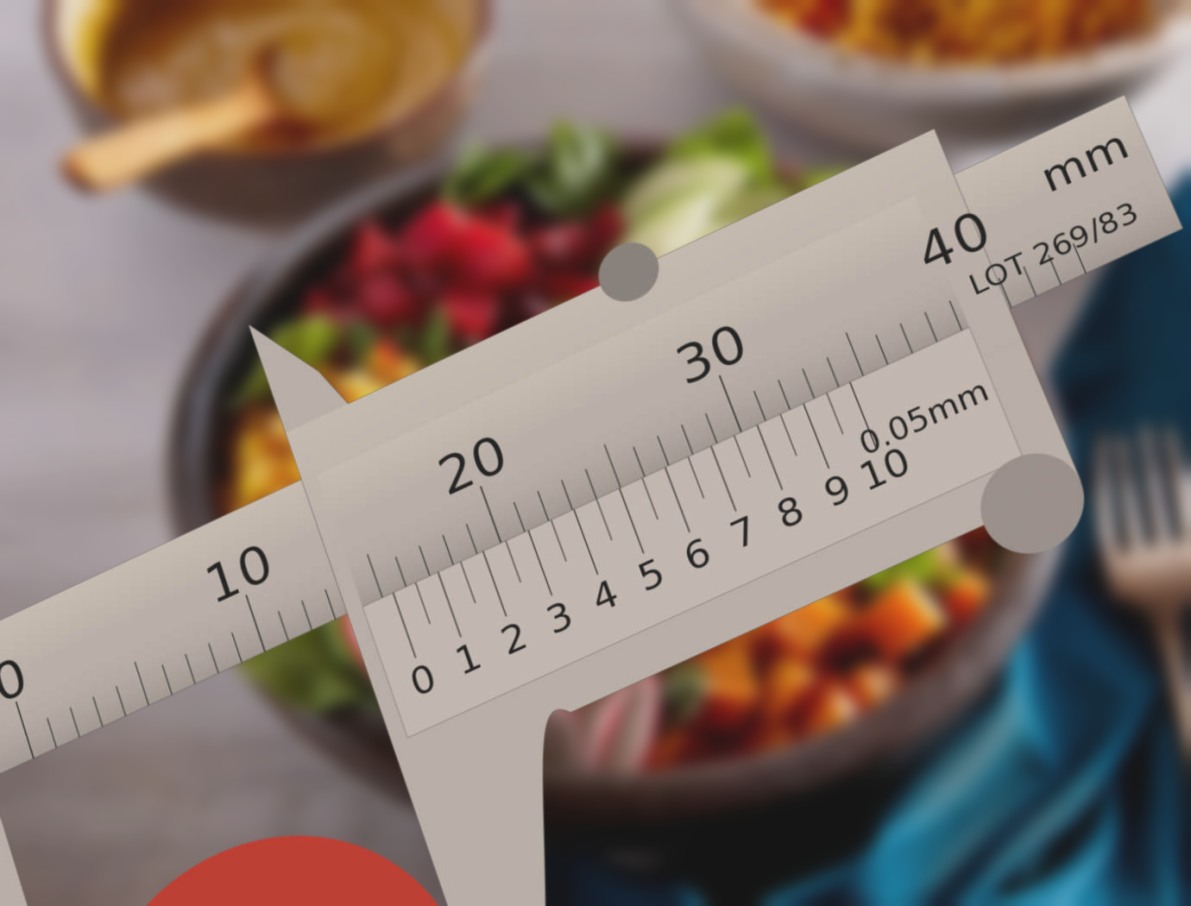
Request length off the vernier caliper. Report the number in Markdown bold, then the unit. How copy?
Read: **15.45** mm
